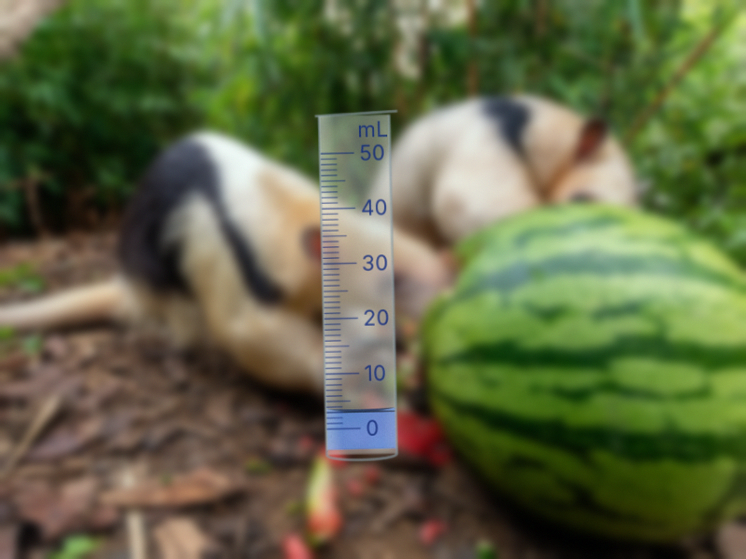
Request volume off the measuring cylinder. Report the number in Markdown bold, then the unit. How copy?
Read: **3** mL
